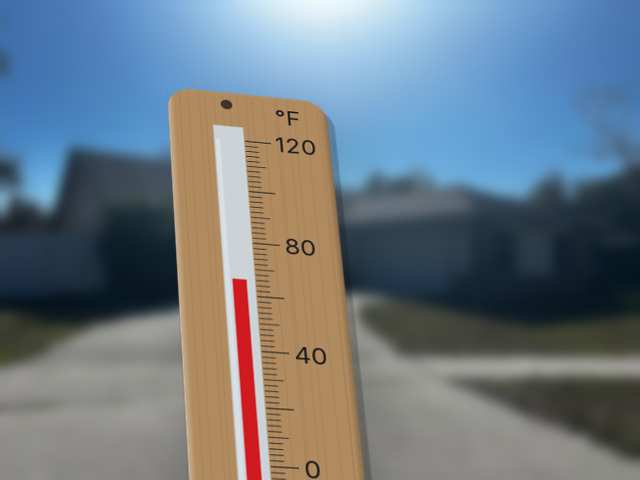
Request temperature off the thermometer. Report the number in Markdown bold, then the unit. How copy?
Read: **66** °F
